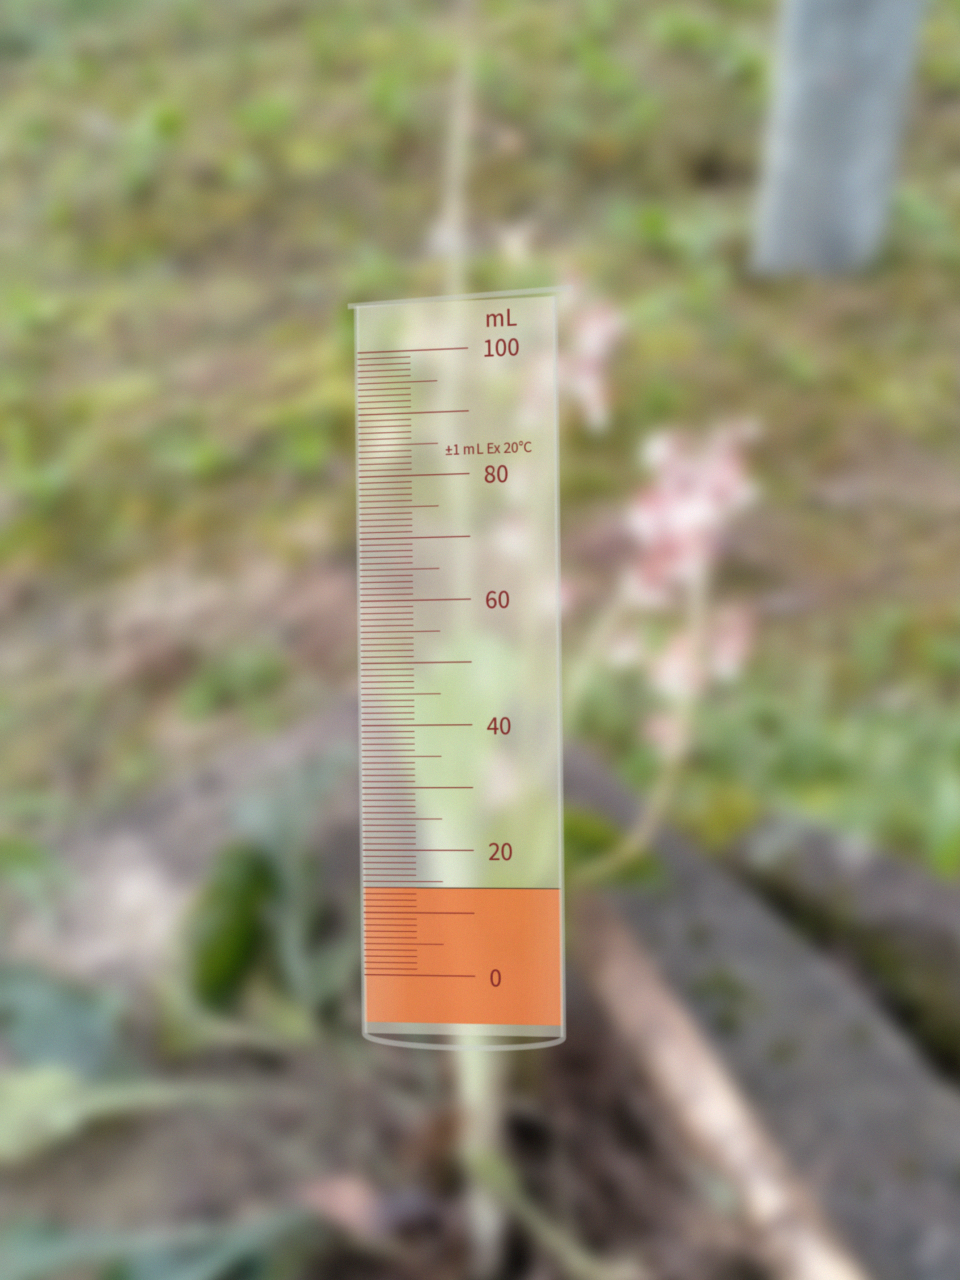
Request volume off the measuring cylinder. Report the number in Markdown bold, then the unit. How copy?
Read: **14** mL
